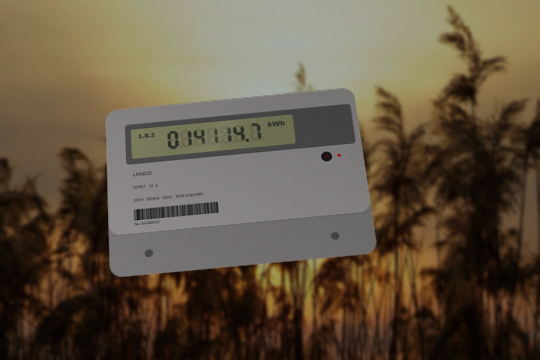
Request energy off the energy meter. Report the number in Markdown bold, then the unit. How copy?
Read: **14114.7** kWh
